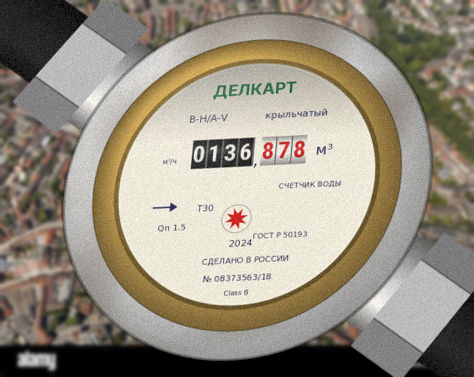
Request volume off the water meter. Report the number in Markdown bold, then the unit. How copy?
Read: **136.878** m³
